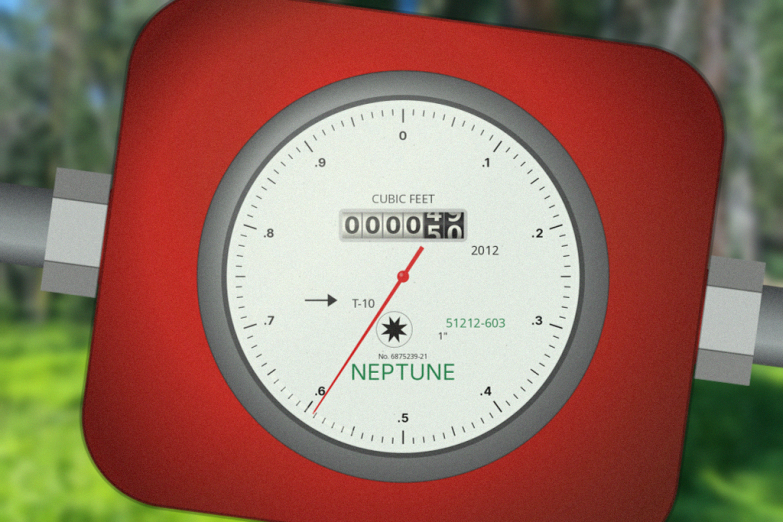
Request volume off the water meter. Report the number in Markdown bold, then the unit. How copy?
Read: **49.59** ft³
